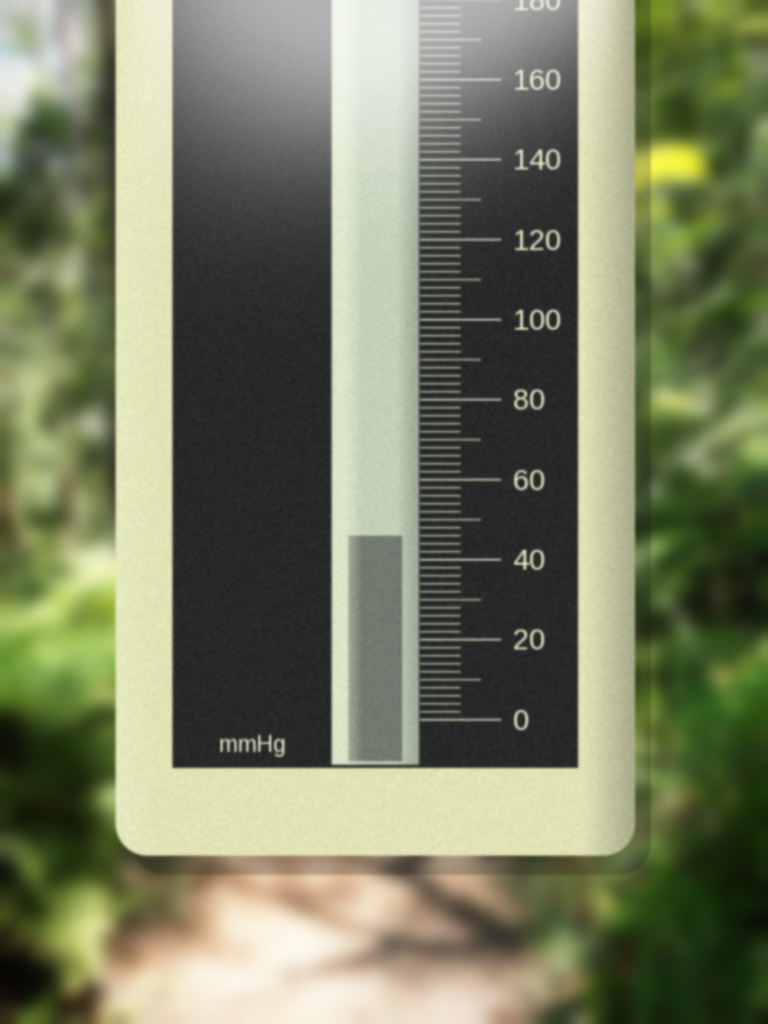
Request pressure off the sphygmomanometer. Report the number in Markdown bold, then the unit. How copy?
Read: **46** mmHg
